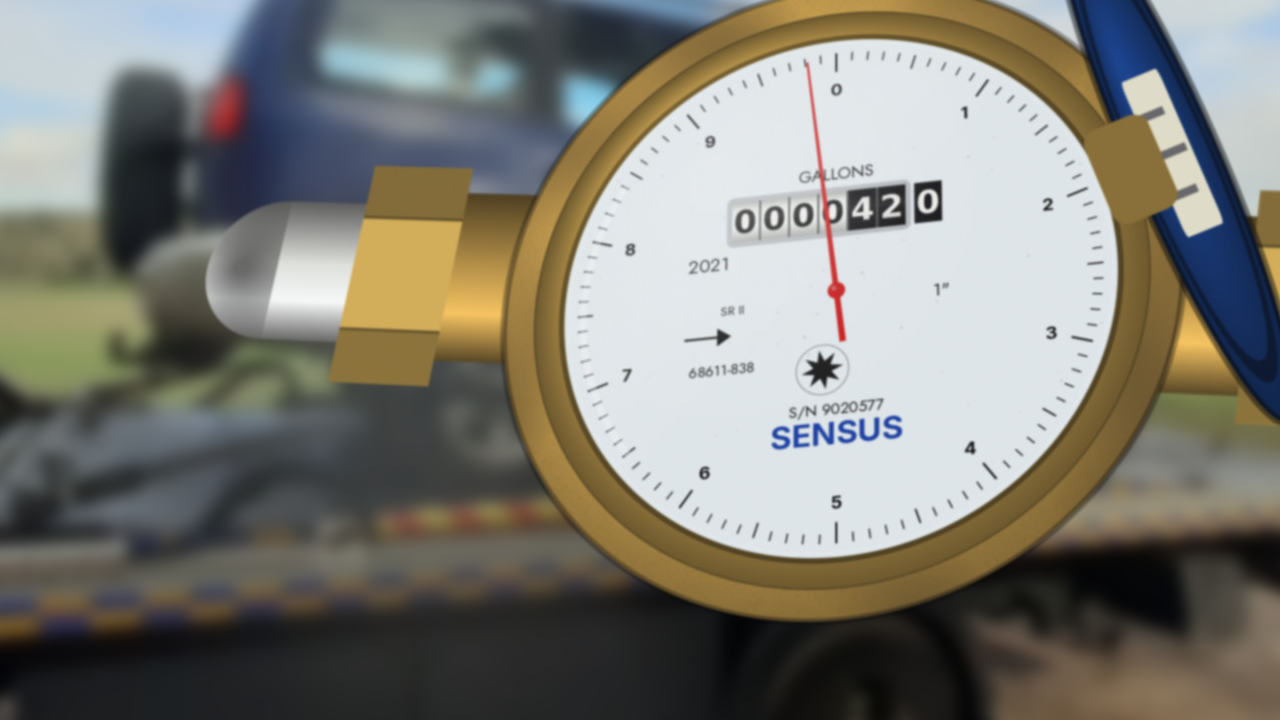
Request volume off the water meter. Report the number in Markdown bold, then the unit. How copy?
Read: **419.8** gal
